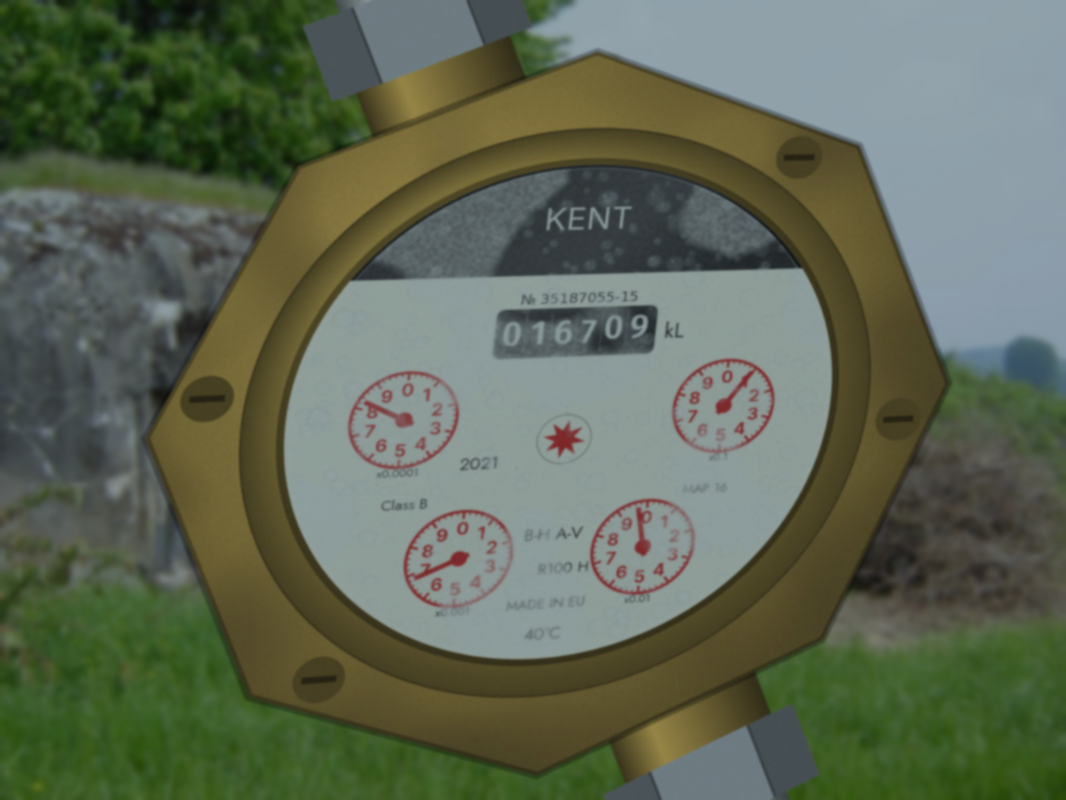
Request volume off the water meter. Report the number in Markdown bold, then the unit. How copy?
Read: **16709.0968** kL
